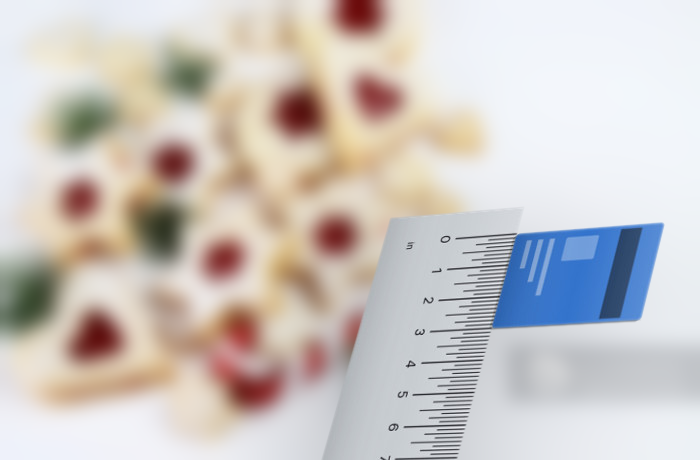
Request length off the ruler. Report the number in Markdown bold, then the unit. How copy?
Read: **3** in
